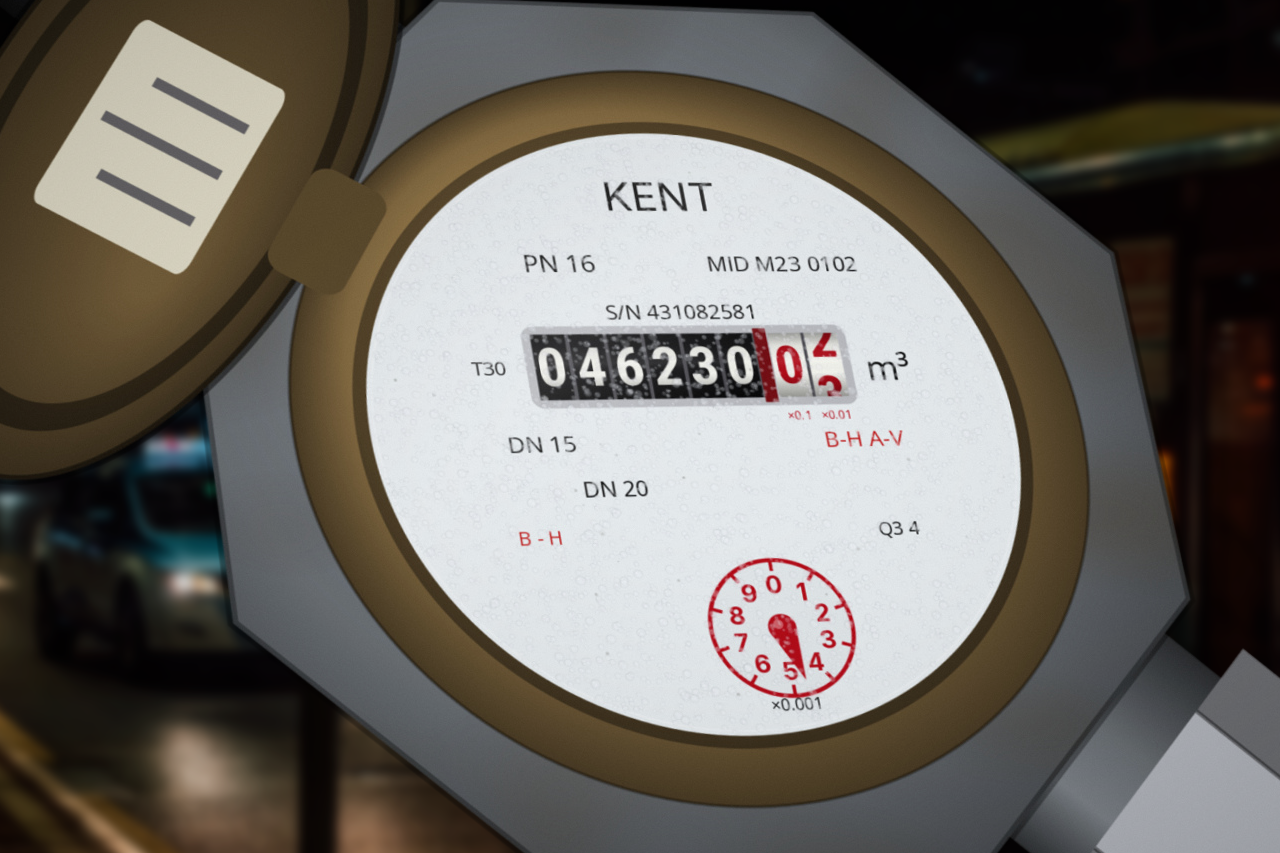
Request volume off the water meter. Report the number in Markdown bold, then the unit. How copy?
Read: **46230.024** m³
